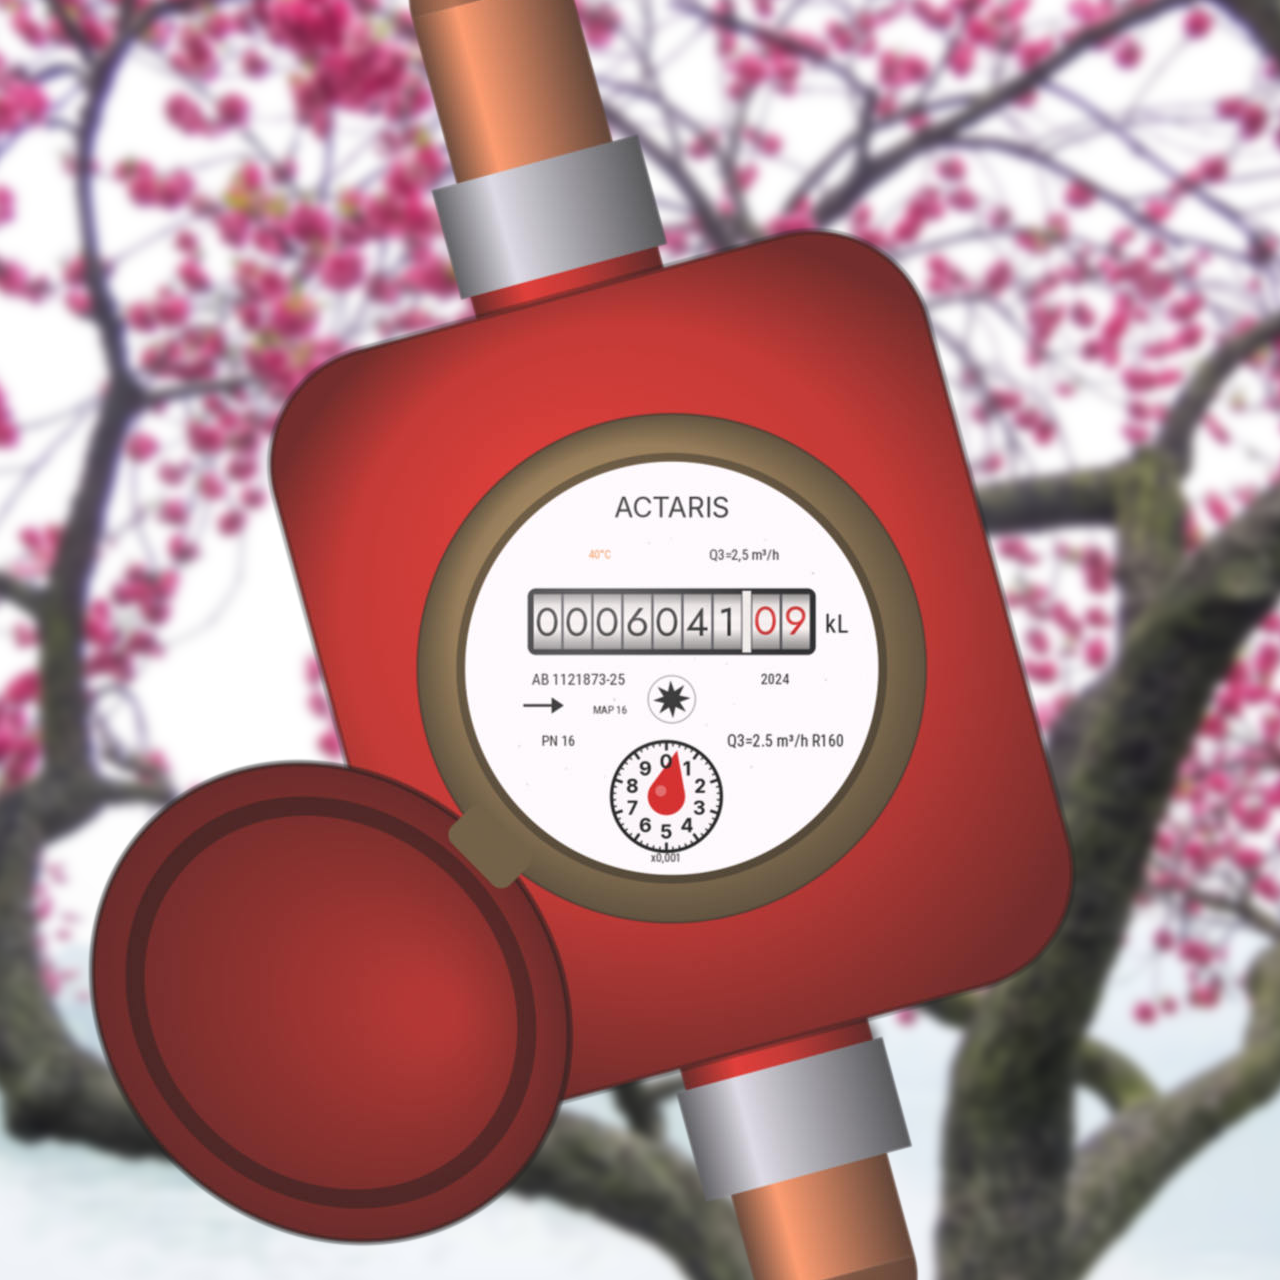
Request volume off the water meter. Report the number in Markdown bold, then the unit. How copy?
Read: **6041.090** kL
